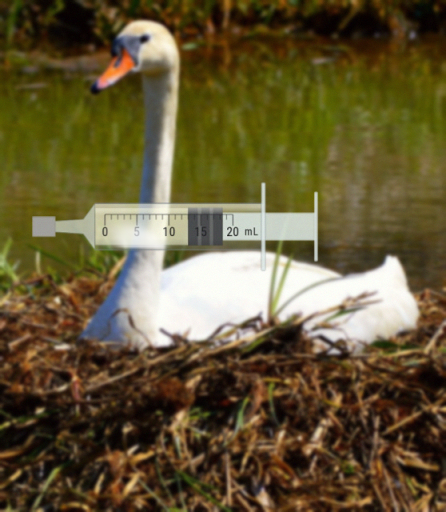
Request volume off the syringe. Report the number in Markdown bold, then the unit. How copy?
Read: **13** mL
